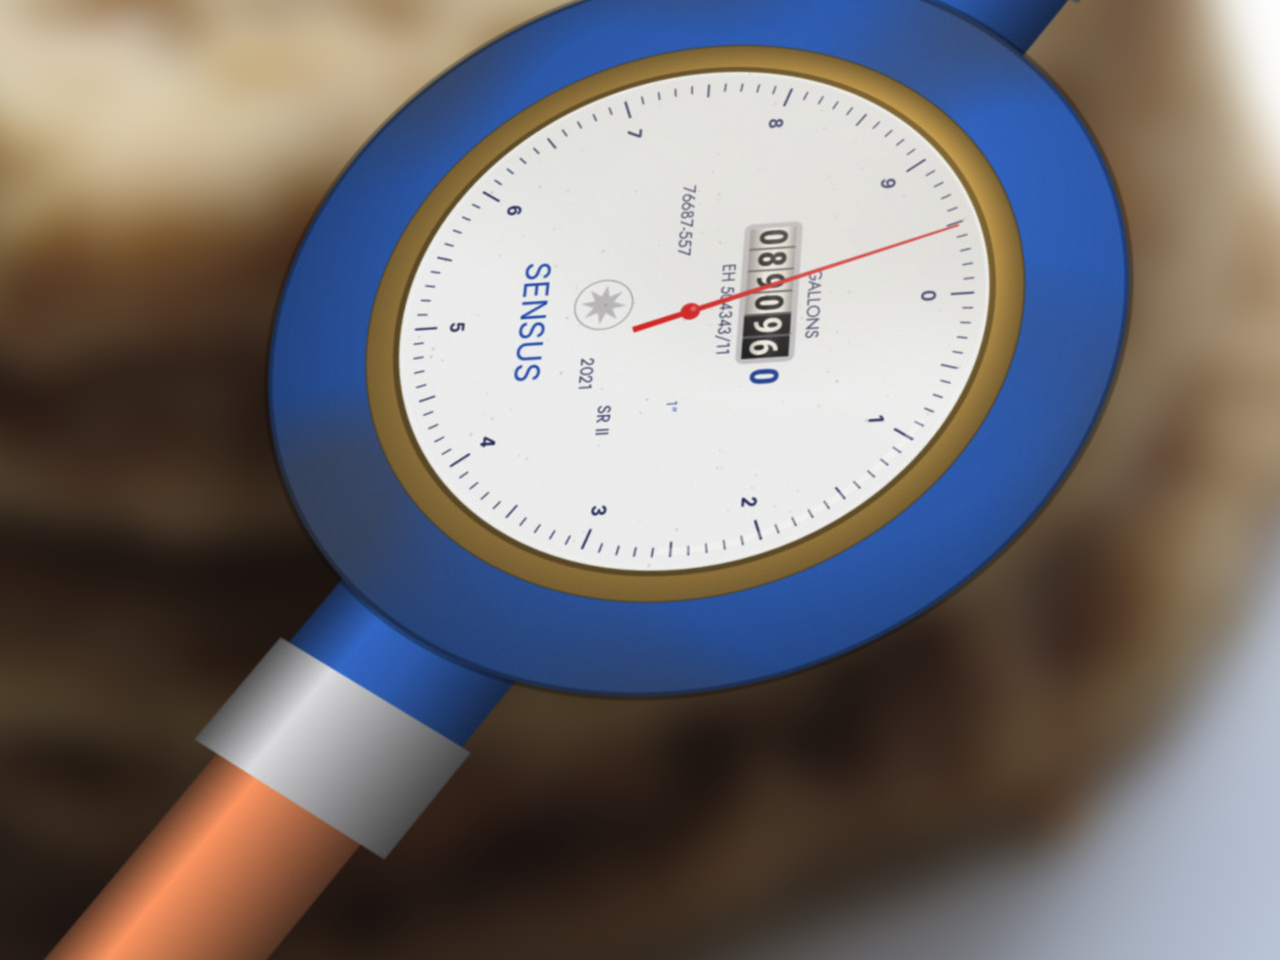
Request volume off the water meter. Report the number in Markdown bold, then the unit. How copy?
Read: **890959.5** gal
